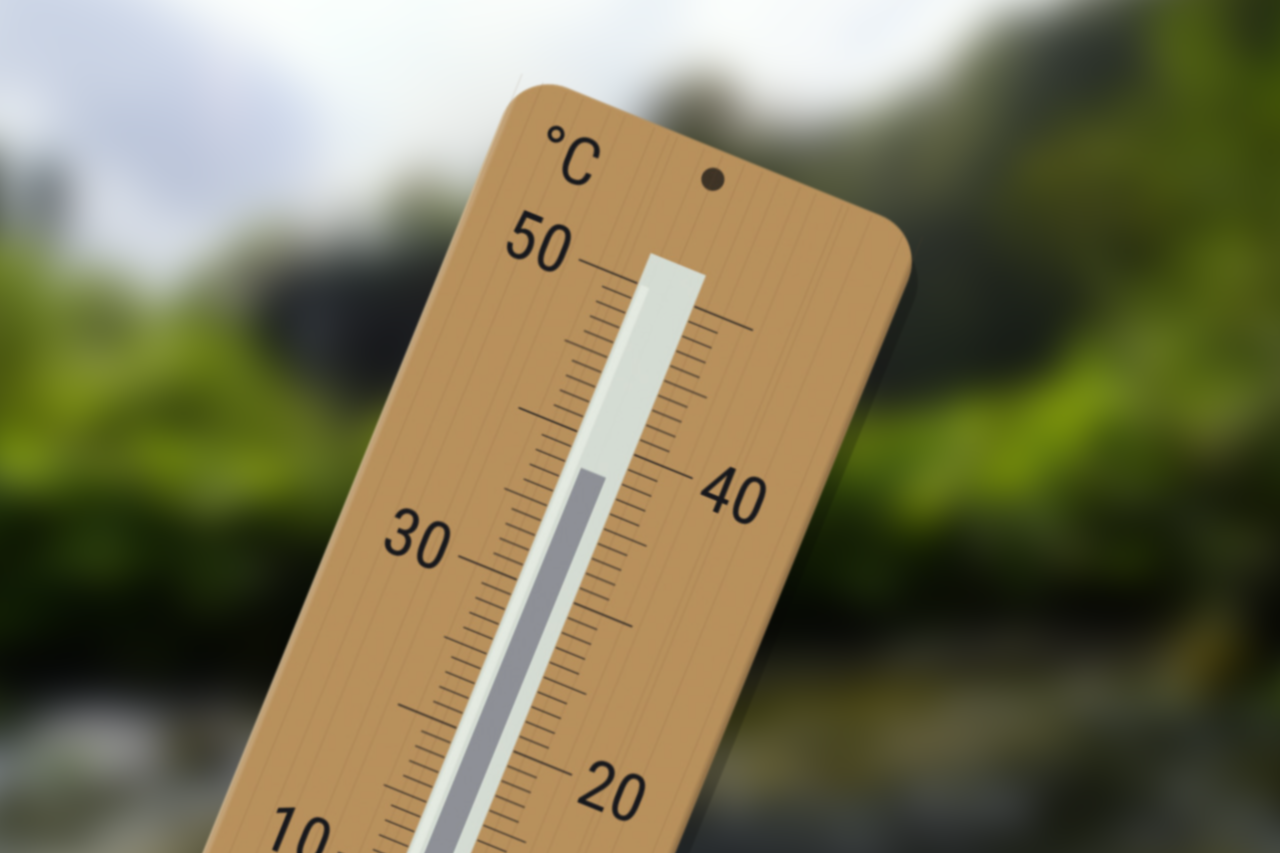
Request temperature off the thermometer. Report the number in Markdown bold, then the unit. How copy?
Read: **38** °C
